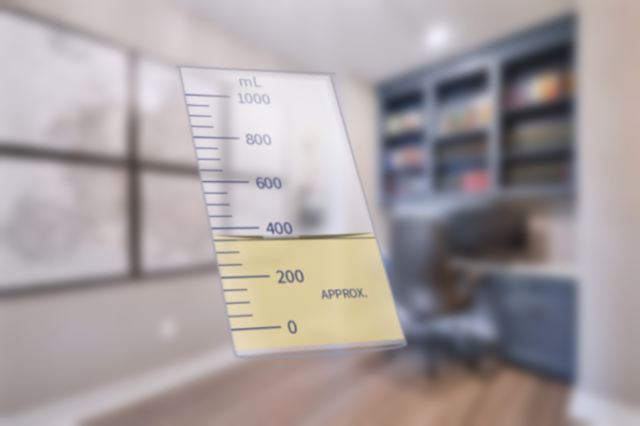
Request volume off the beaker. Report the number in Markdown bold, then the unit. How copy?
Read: **350** mL
